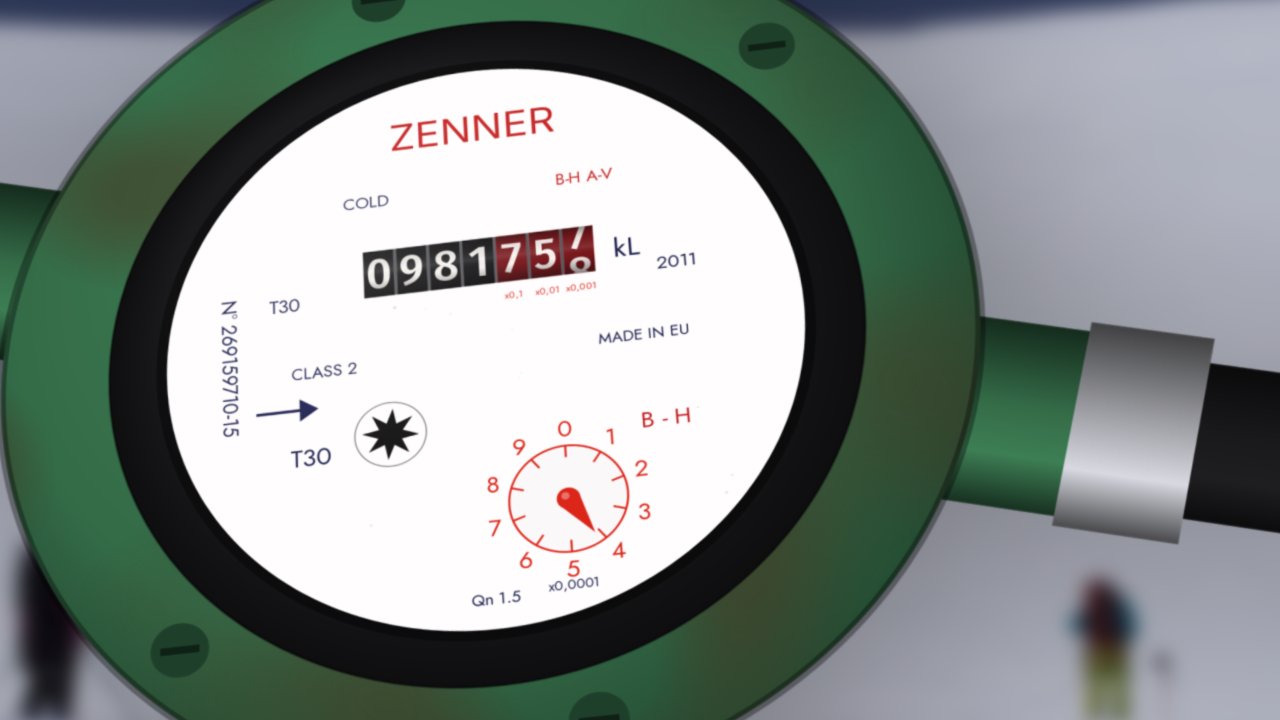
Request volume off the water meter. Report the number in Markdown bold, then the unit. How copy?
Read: **981.7574** kL
